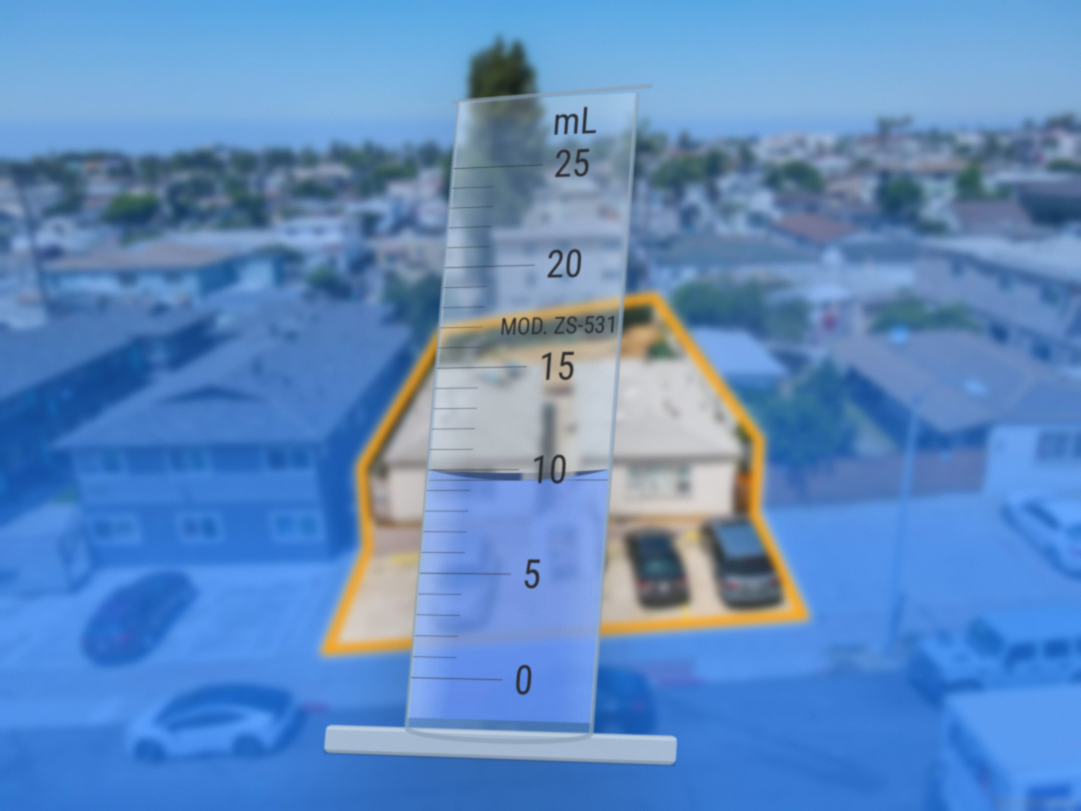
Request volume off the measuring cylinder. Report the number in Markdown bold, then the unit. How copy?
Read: **9.5** mL
